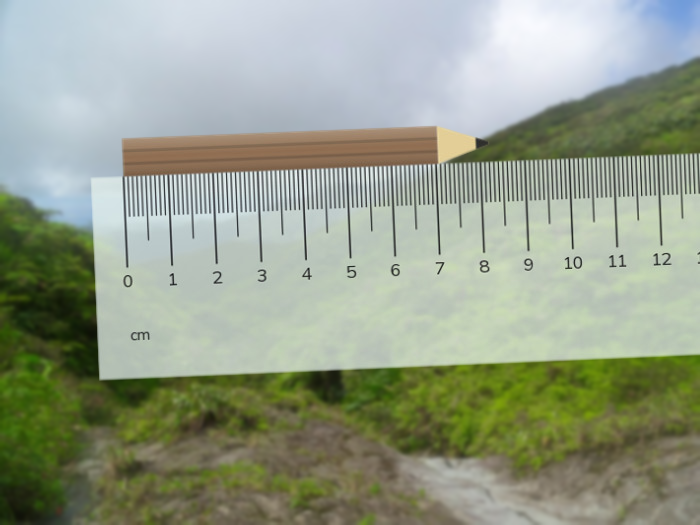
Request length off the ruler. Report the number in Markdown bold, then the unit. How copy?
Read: **8.2** cm
